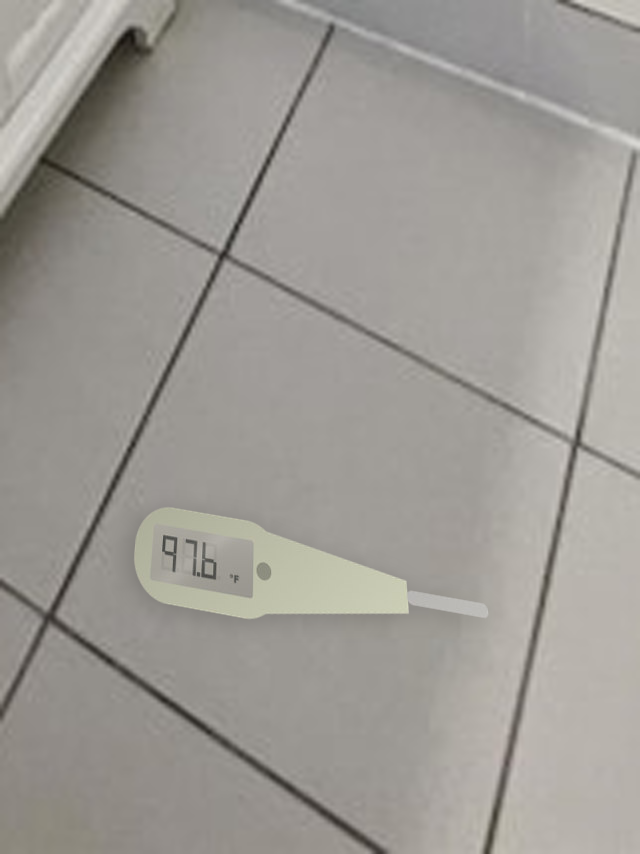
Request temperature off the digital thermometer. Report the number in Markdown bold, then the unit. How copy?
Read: **97.6** °F
